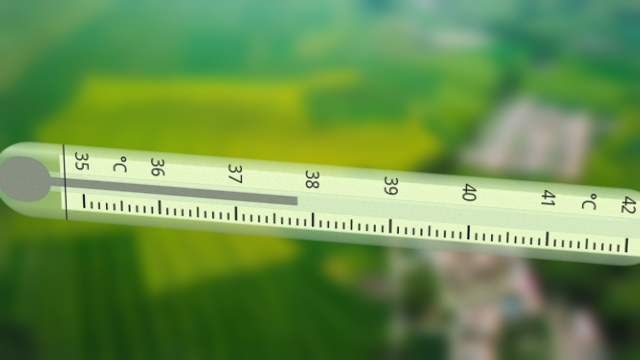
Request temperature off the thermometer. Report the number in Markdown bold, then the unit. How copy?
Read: **37.8** °C
